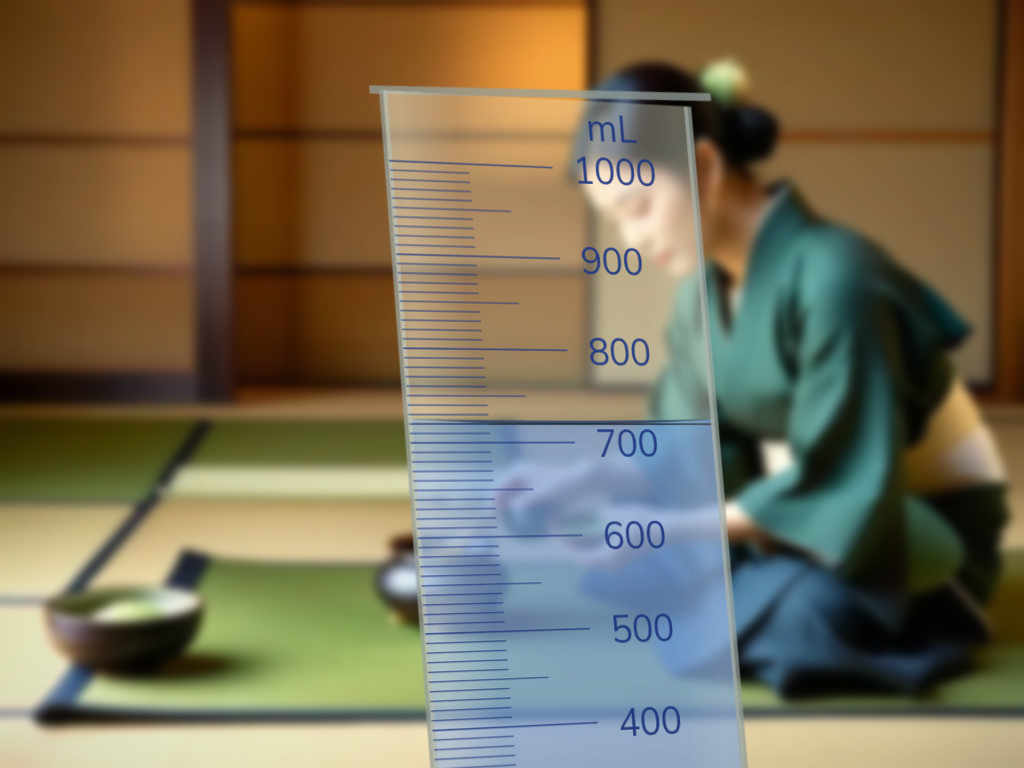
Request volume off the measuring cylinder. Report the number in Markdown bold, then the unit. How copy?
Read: **720** mL
